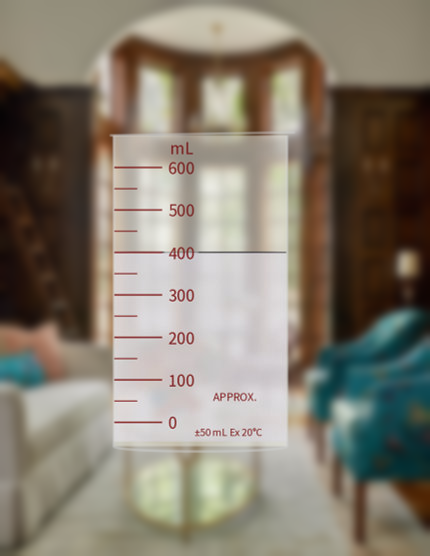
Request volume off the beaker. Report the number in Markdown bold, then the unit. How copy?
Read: **400** mL
